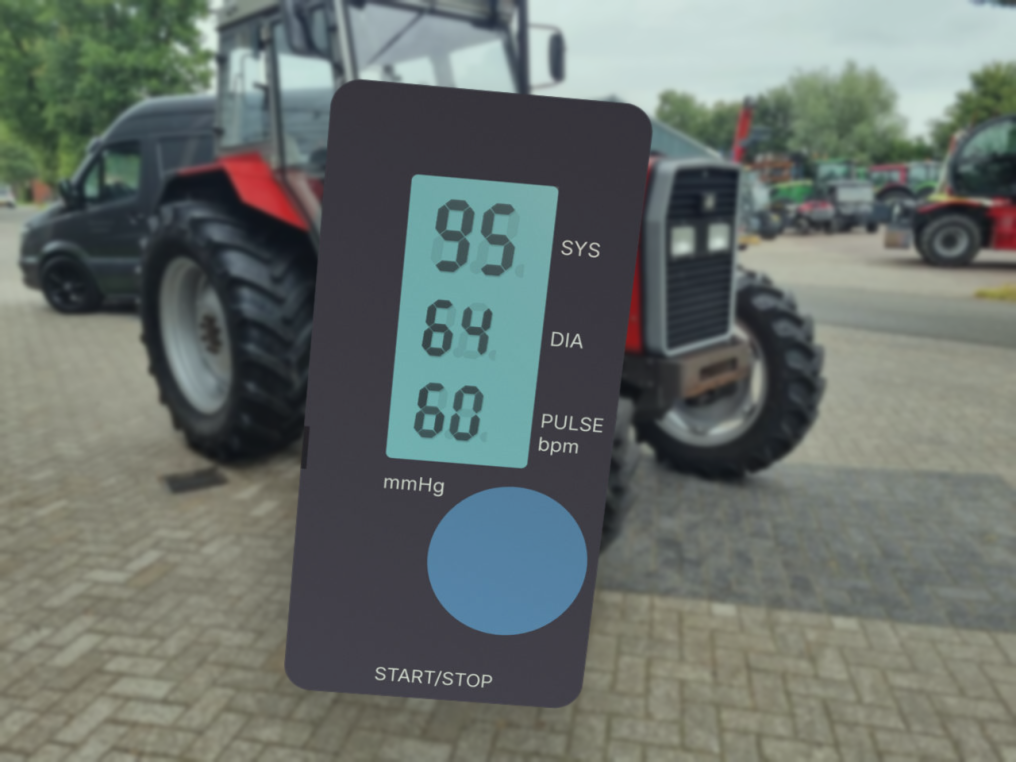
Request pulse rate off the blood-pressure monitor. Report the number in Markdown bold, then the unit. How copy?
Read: **60** bpm
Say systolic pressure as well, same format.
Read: **95** mmHg
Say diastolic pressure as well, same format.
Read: **64** mmHg
